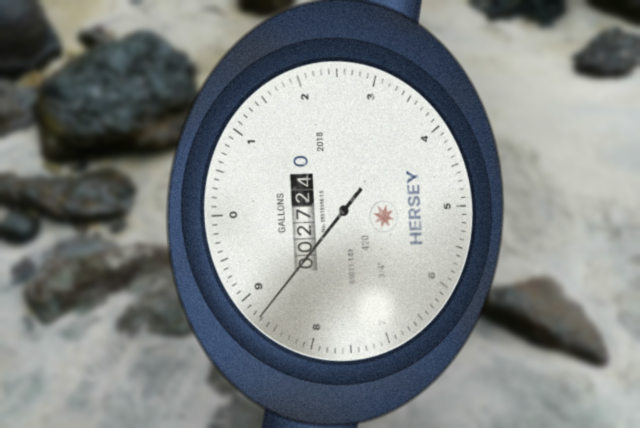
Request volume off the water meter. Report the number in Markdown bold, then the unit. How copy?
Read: **27238.7** gal
